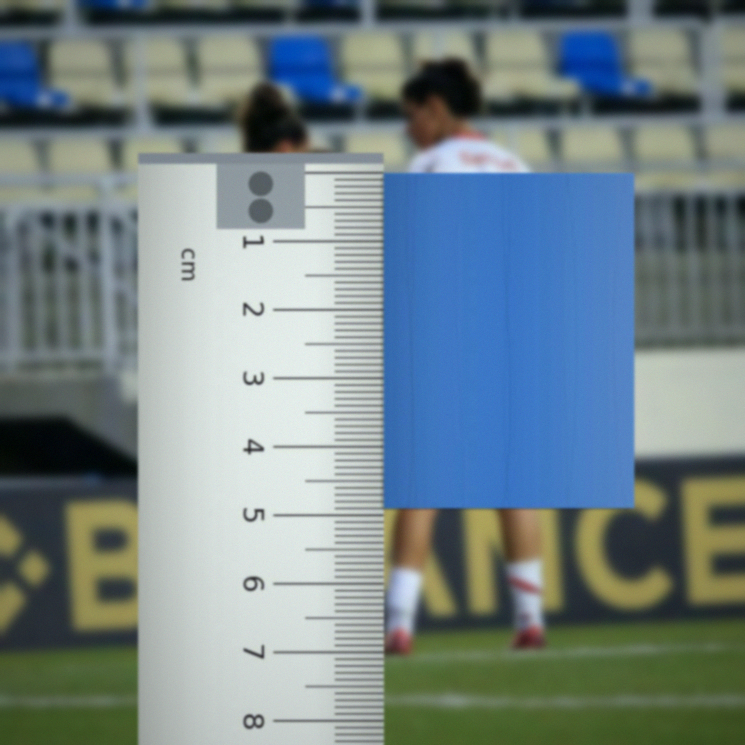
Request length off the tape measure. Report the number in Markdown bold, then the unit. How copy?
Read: **4.9** cm
